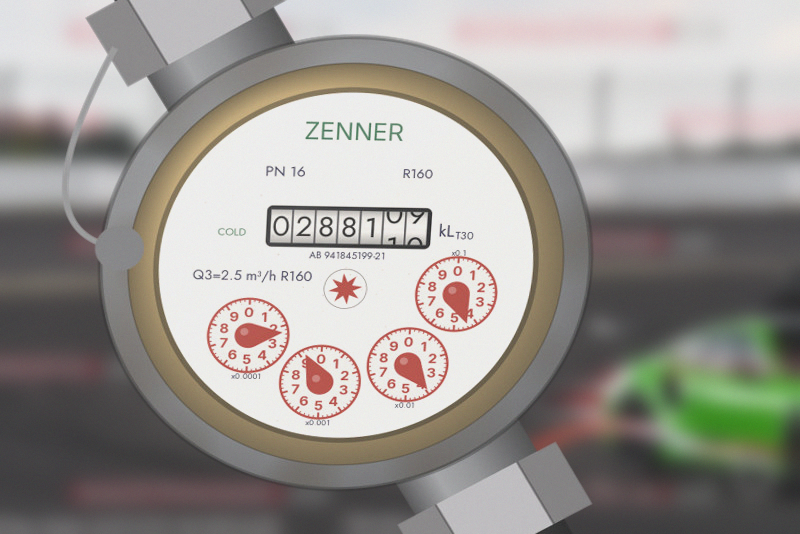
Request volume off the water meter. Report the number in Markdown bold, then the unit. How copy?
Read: **288109.4392** kL
